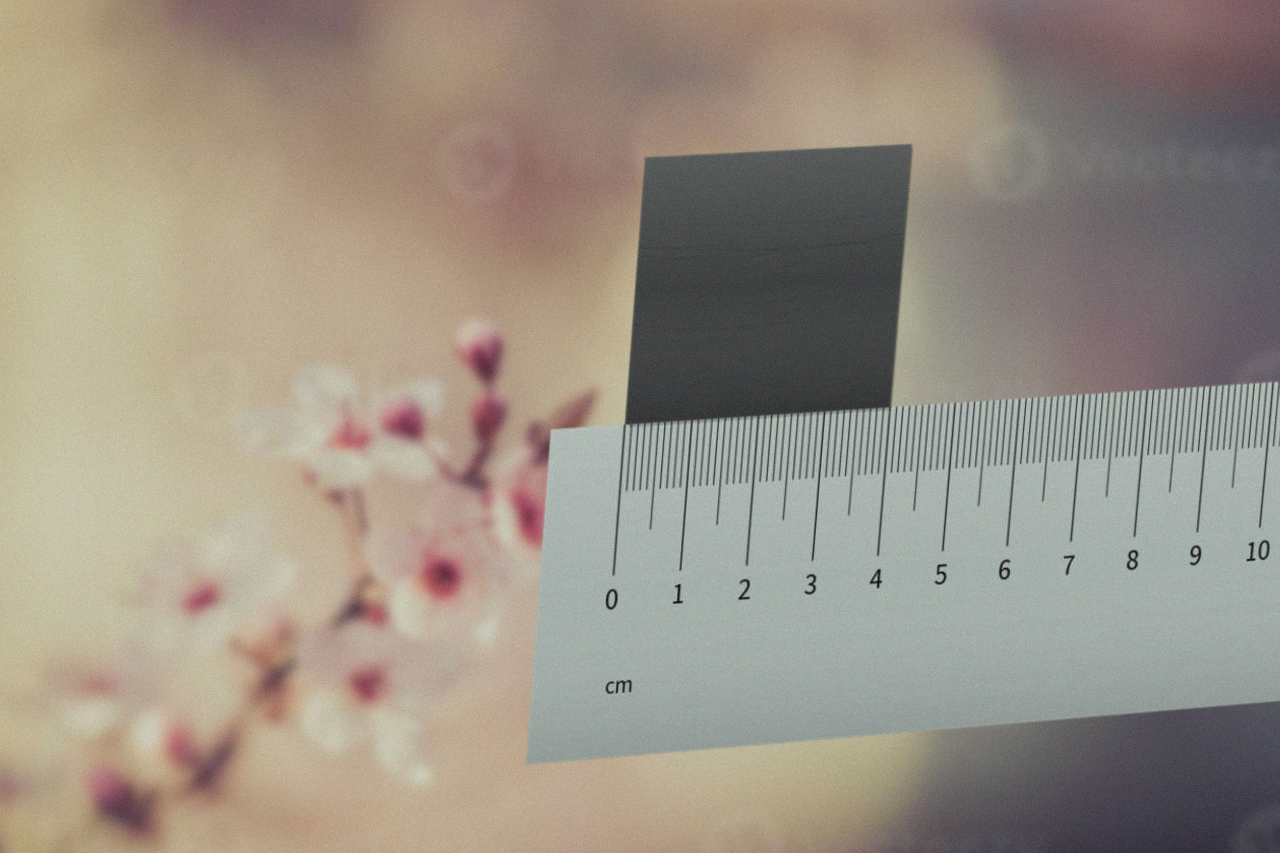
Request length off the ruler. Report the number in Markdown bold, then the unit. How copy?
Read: **4** cm
